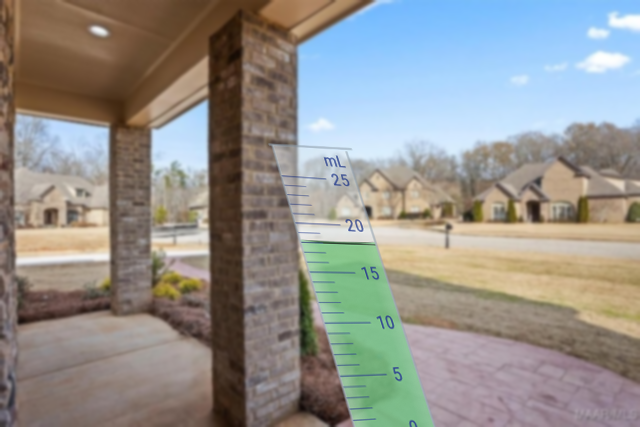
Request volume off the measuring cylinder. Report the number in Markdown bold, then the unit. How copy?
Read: **18** mL
